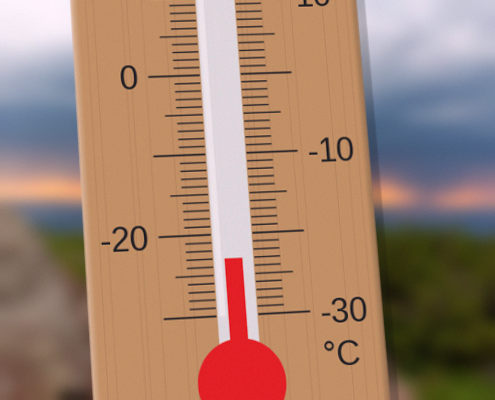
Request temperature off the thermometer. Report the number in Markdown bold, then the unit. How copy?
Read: **-23** °C
